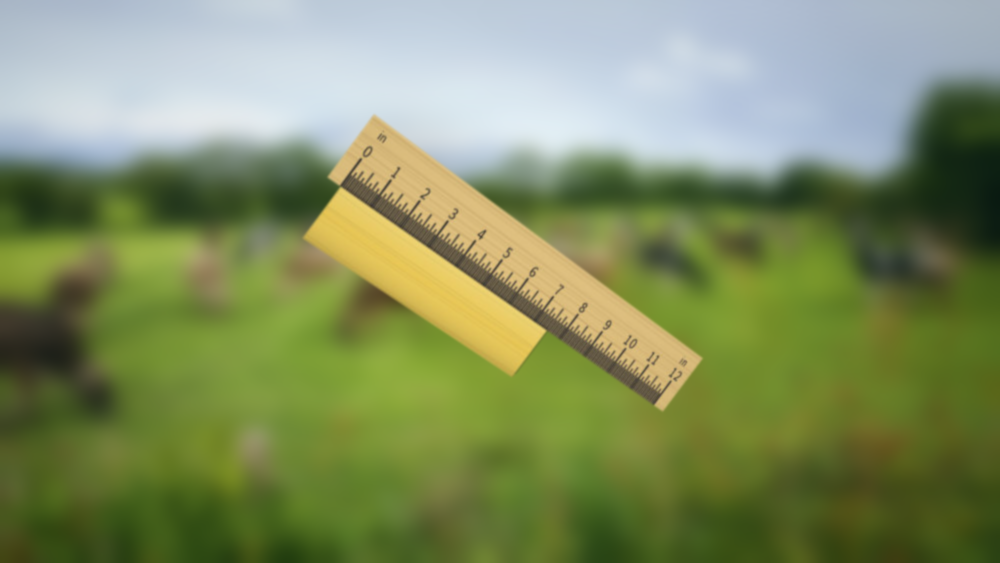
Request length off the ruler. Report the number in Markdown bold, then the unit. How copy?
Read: **7.5** in
